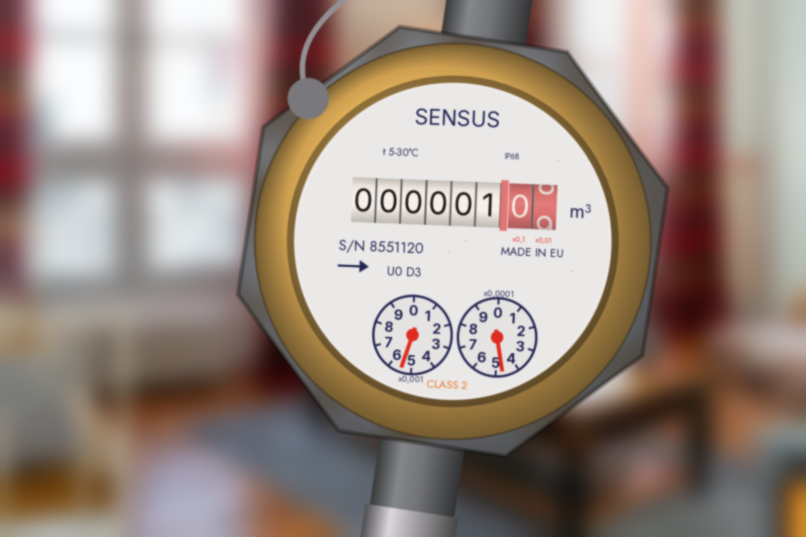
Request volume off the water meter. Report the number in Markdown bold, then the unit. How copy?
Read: **1.0854** m³
